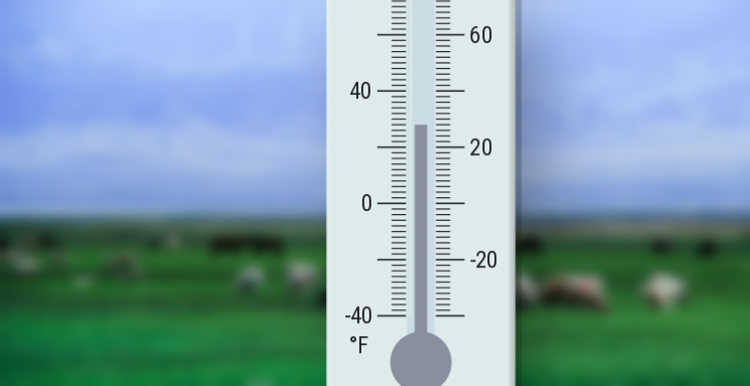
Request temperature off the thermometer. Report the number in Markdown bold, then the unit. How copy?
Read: **28** °F
